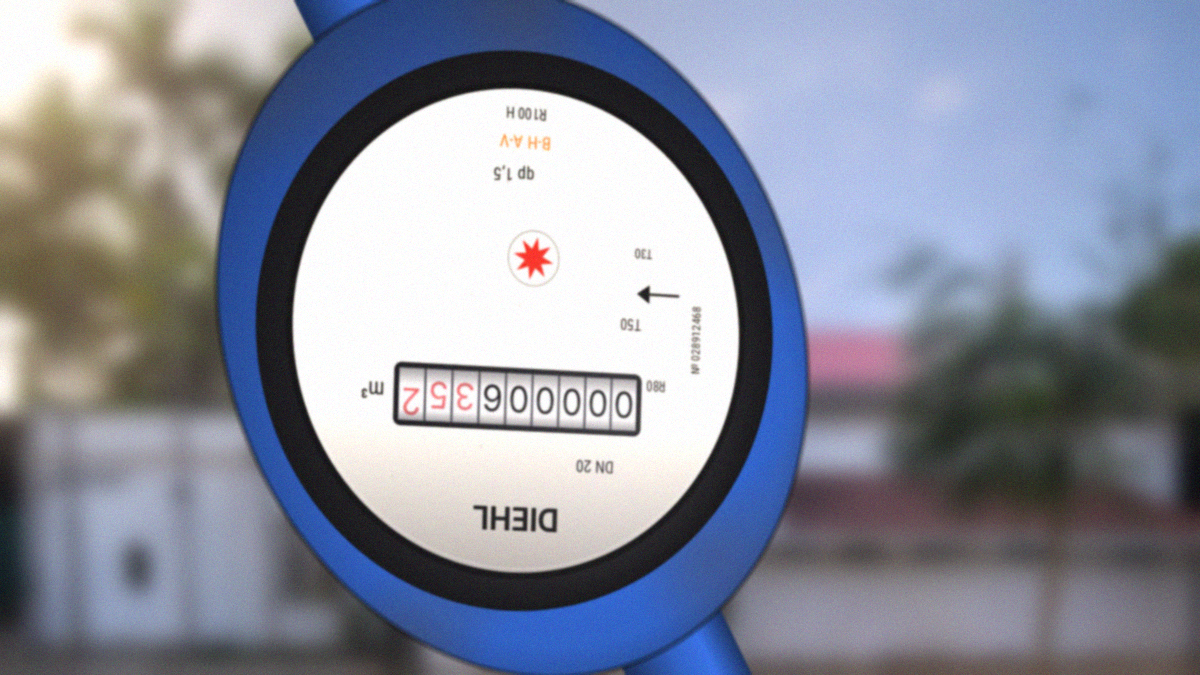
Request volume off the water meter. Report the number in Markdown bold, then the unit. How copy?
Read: **6.352** m³
